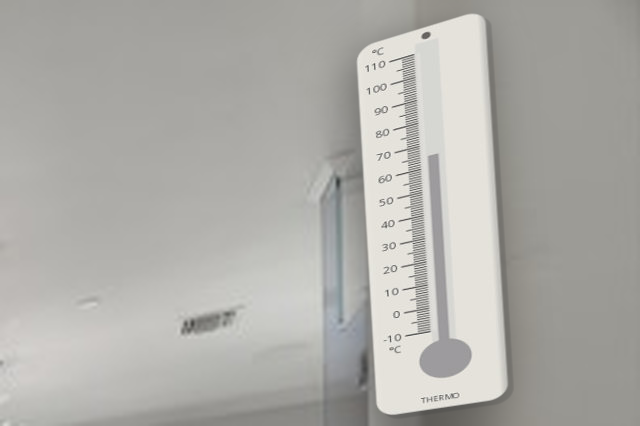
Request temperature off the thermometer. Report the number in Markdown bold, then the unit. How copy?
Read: **65** °C
